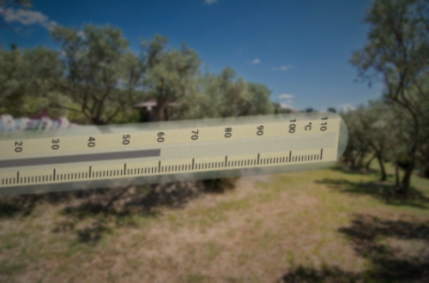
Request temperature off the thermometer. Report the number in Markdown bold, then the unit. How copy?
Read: **60** °C
